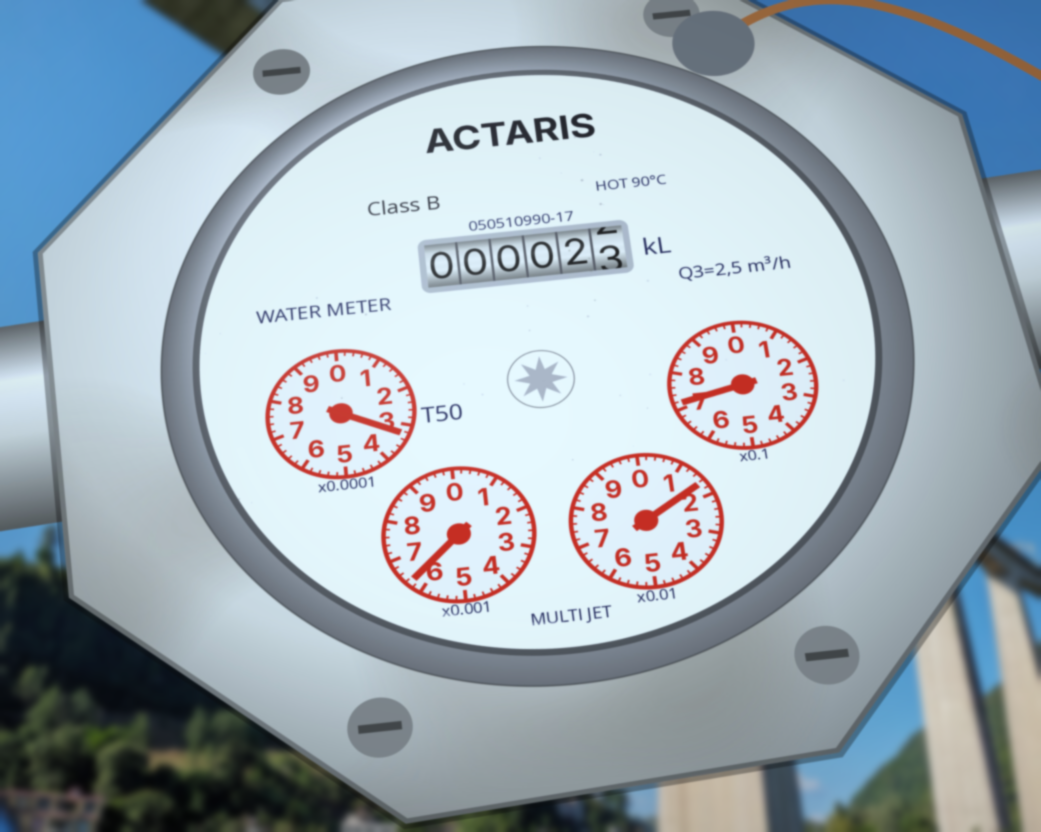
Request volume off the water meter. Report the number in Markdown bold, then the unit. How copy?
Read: **22.7163** kL
